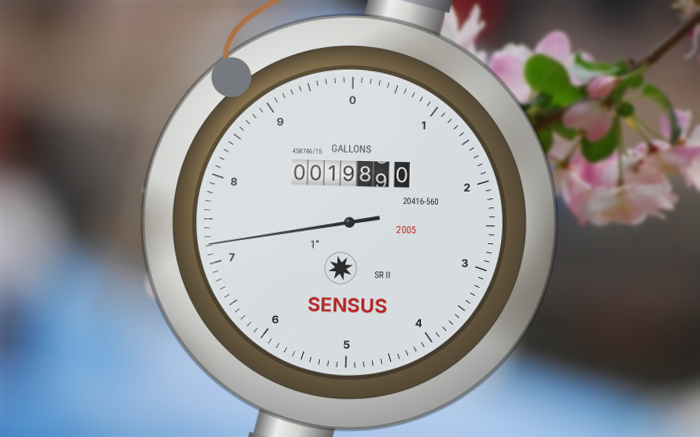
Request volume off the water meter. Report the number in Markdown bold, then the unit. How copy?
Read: **19887.2** gal
